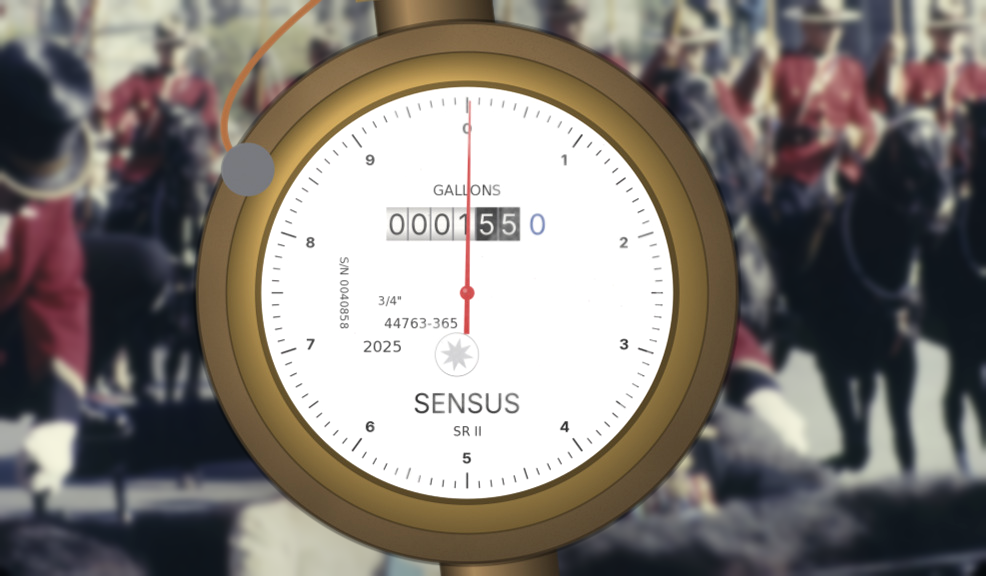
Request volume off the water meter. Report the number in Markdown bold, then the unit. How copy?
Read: **1550.0** gal
